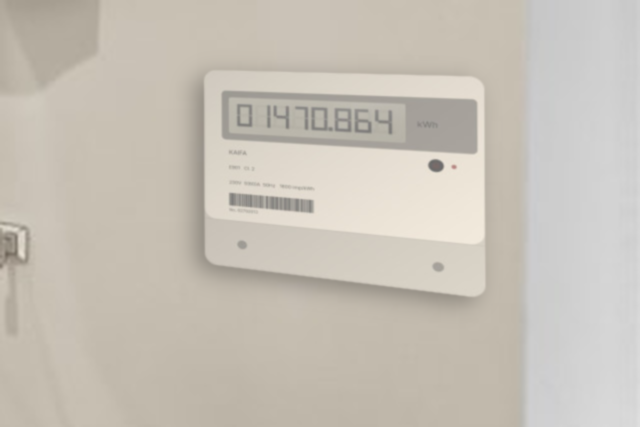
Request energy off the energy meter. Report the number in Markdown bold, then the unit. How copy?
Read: **1470.864** kWh
